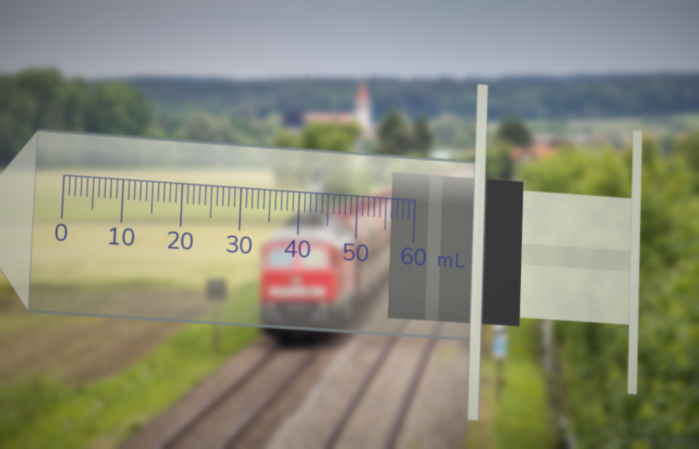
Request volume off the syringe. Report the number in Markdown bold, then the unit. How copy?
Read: **56** mL
